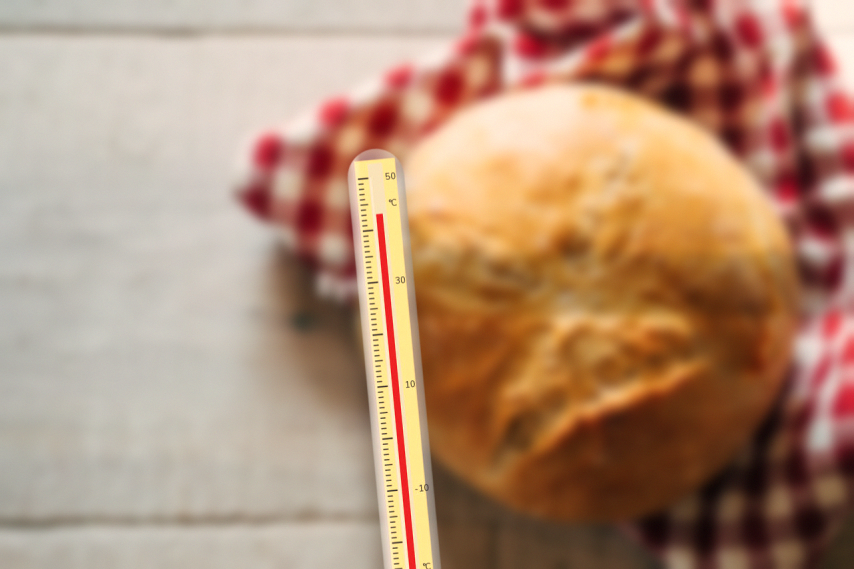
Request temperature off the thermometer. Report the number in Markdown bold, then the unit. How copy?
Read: **43** °C
